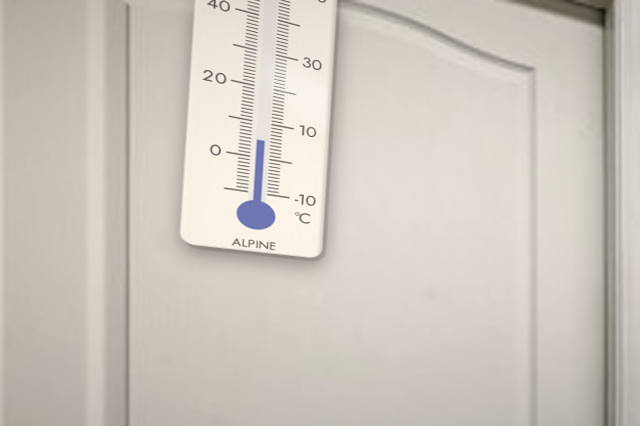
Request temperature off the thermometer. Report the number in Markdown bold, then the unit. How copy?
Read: **5** °C
